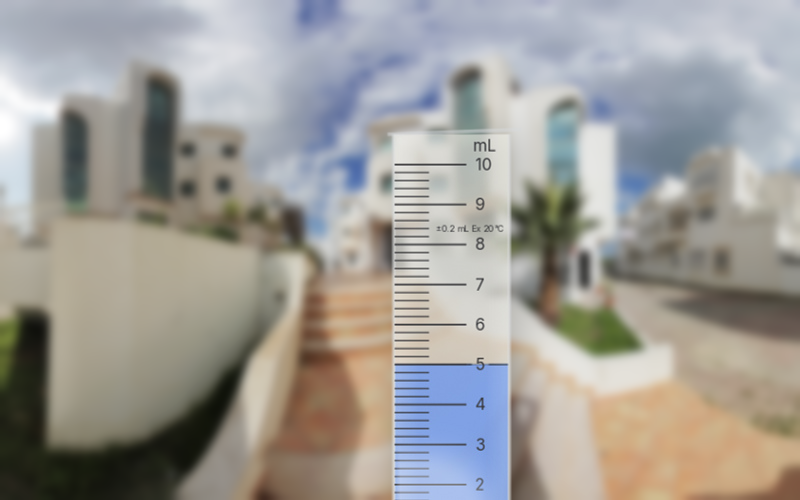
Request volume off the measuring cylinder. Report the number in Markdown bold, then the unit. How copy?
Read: **5** mL
